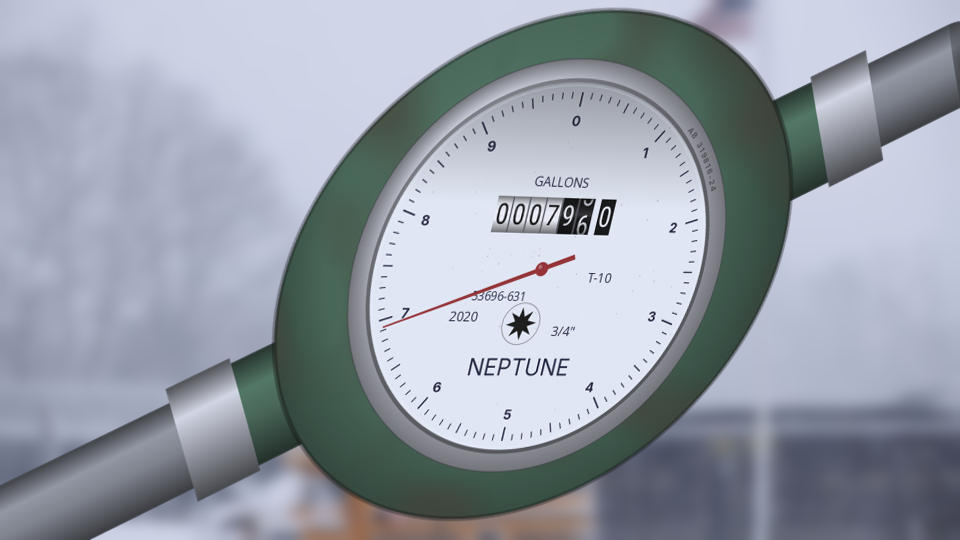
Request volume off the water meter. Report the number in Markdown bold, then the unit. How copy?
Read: **7956.9** gal
